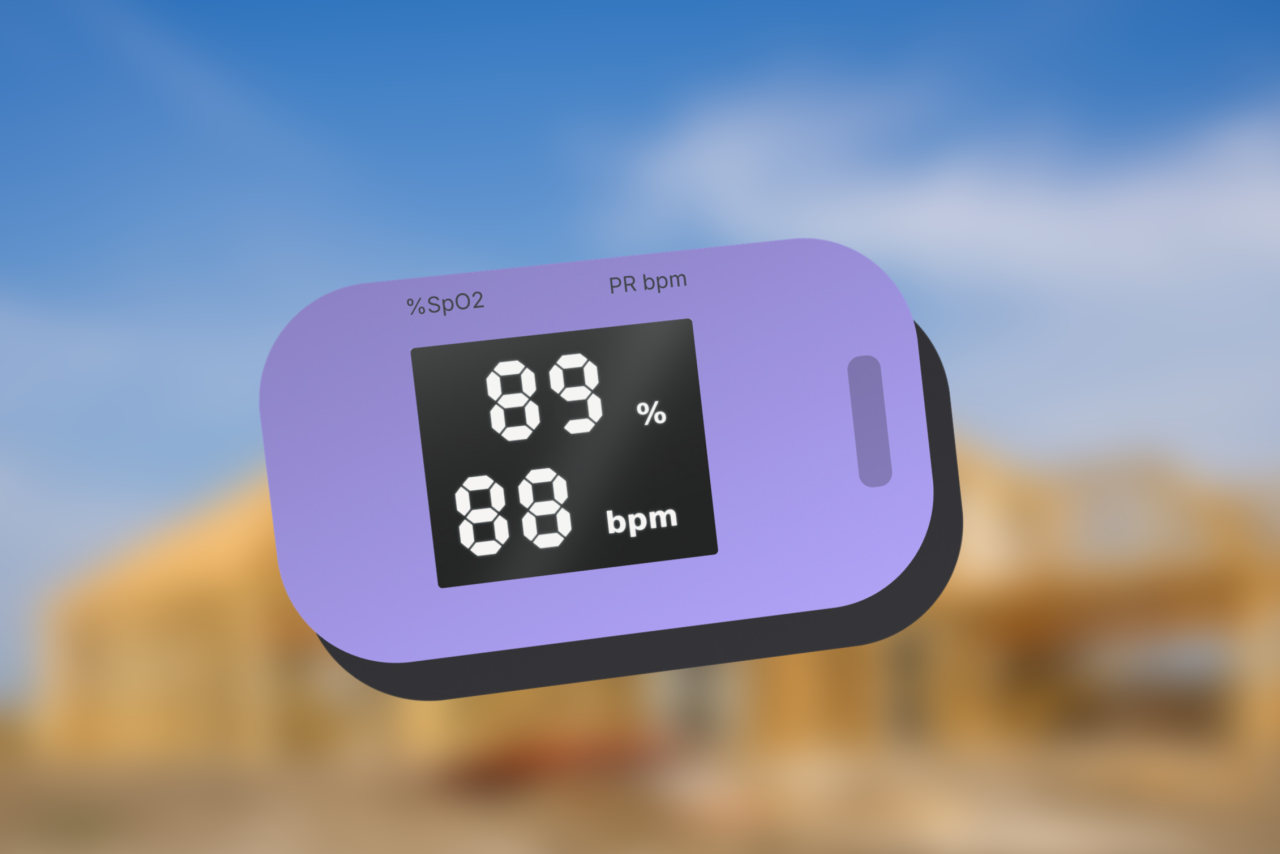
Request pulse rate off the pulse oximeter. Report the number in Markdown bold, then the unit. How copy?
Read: **88** bpm
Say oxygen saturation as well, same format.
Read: **89** %
